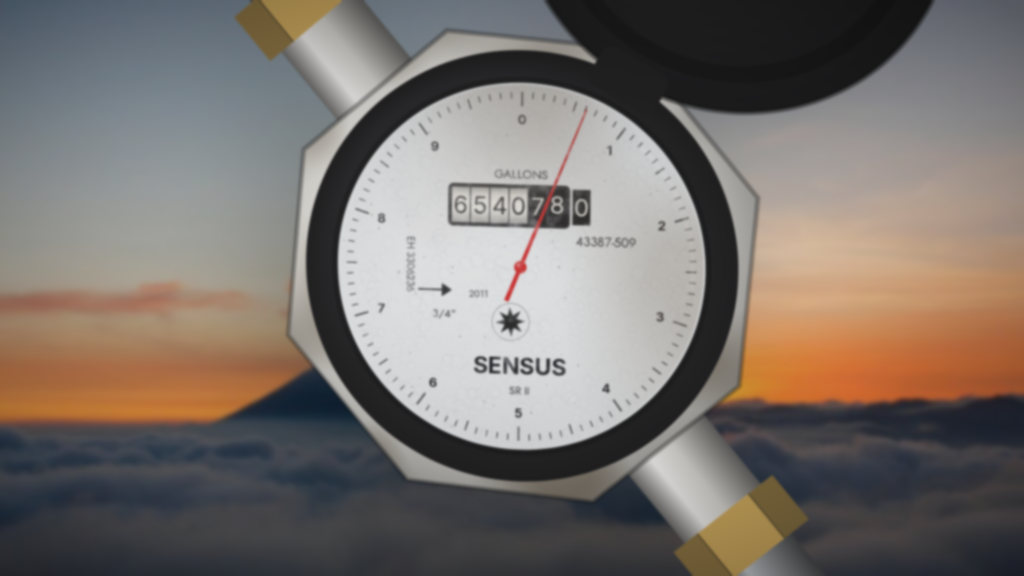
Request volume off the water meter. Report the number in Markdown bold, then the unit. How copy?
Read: **6540780.6** gal
